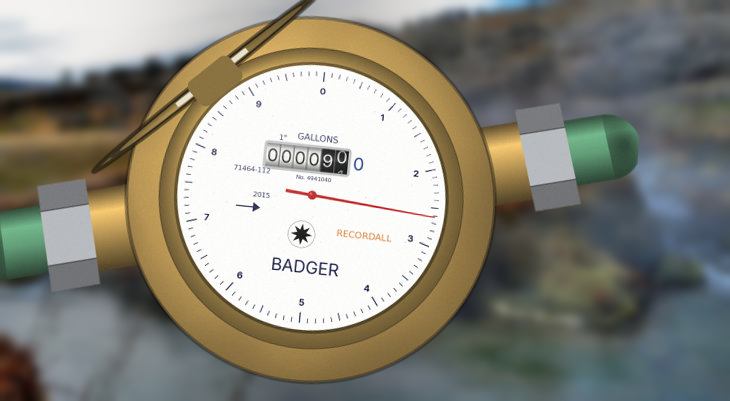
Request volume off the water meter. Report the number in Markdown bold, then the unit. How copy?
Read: **902.6** gal
